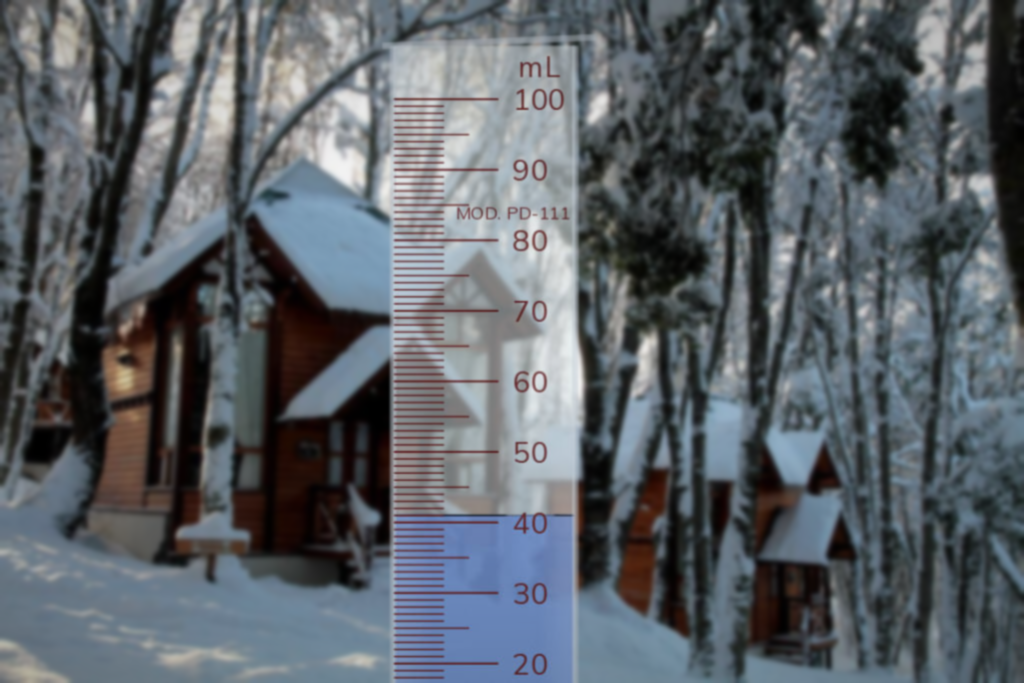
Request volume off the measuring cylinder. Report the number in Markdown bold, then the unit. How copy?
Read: **41** mL
